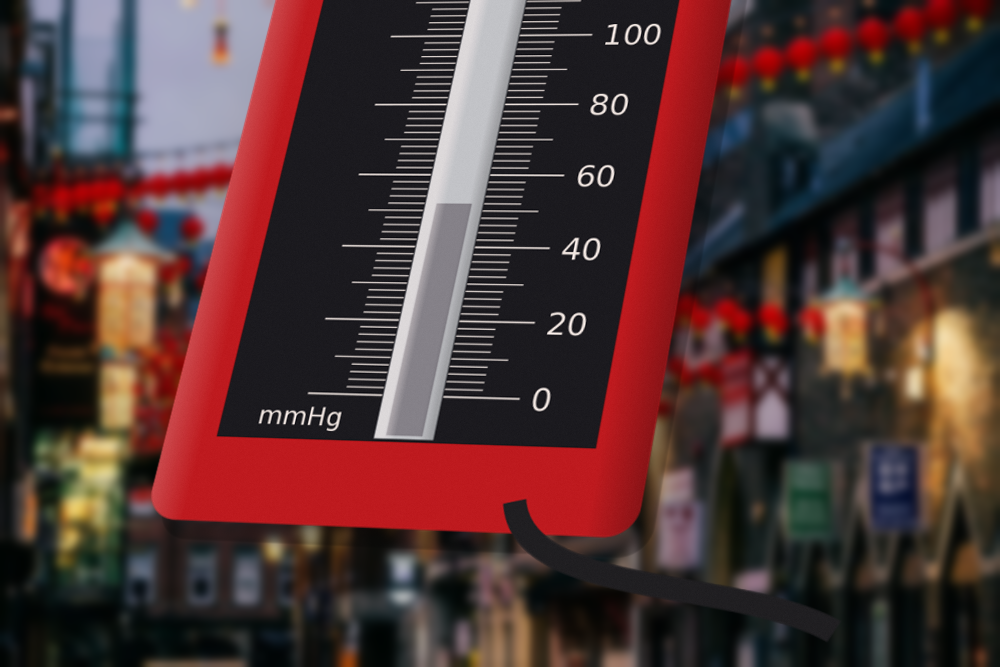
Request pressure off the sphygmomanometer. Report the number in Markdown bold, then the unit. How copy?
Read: **52** mmHg
